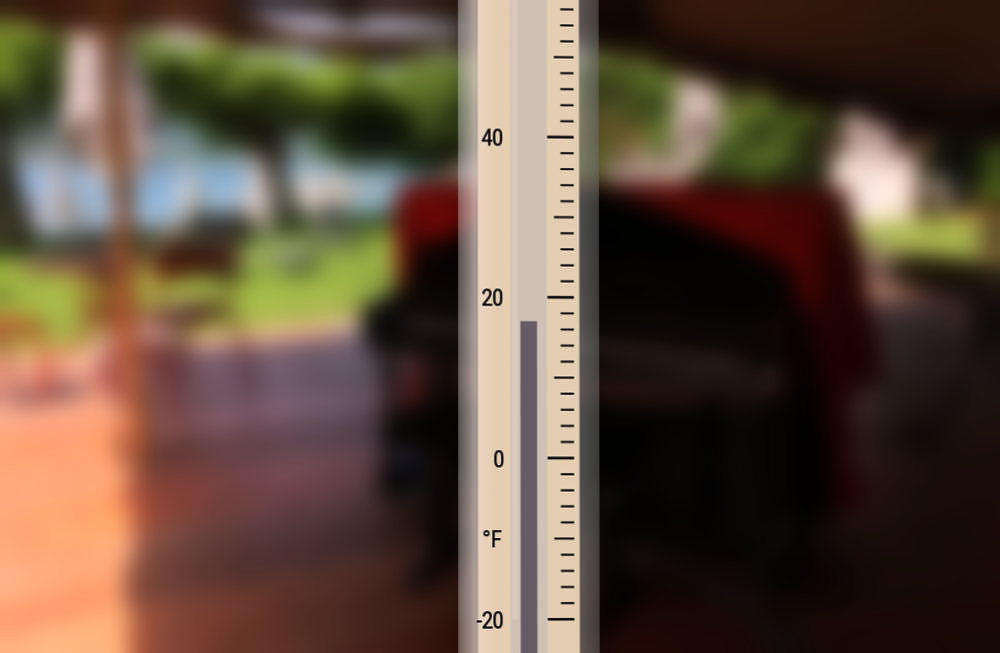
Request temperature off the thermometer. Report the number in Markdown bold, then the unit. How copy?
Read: **17** °F
